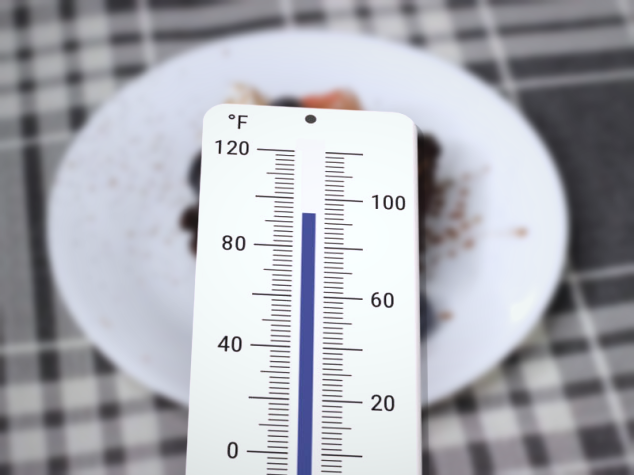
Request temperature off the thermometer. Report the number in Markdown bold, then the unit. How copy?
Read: **94** °F
